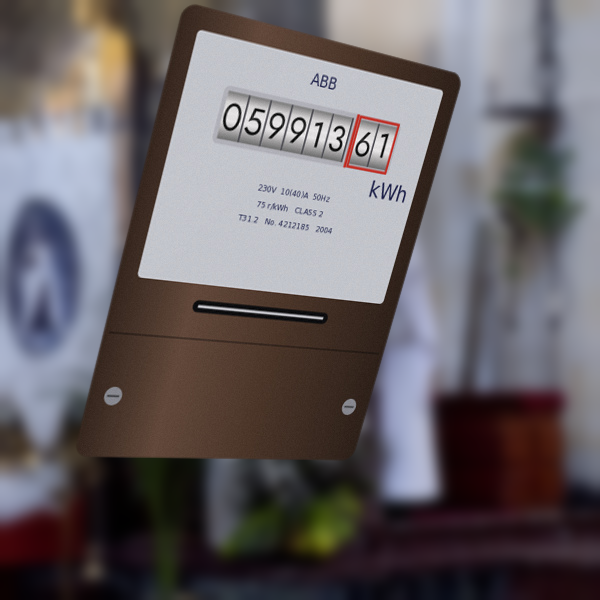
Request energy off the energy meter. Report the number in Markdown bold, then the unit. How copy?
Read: **59913.61** kWh
